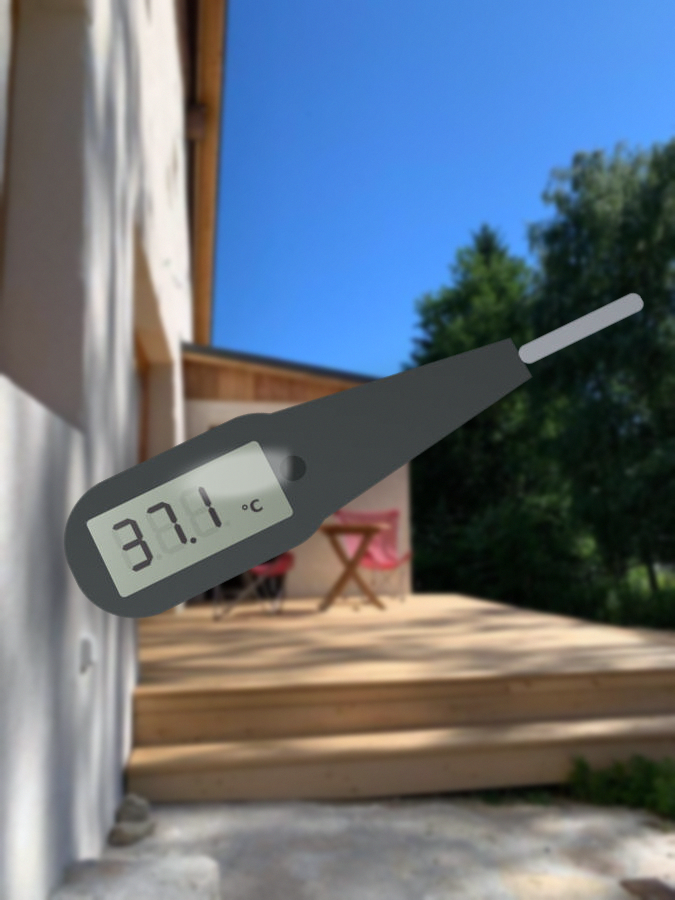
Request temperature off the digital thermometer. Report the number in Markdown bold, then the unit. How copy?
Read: **37.1** °C
